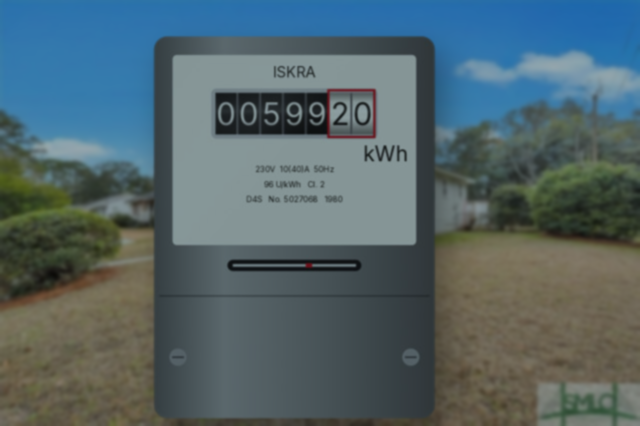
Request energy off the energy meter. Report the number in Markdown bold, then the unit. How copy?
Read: **599.20** kWh
